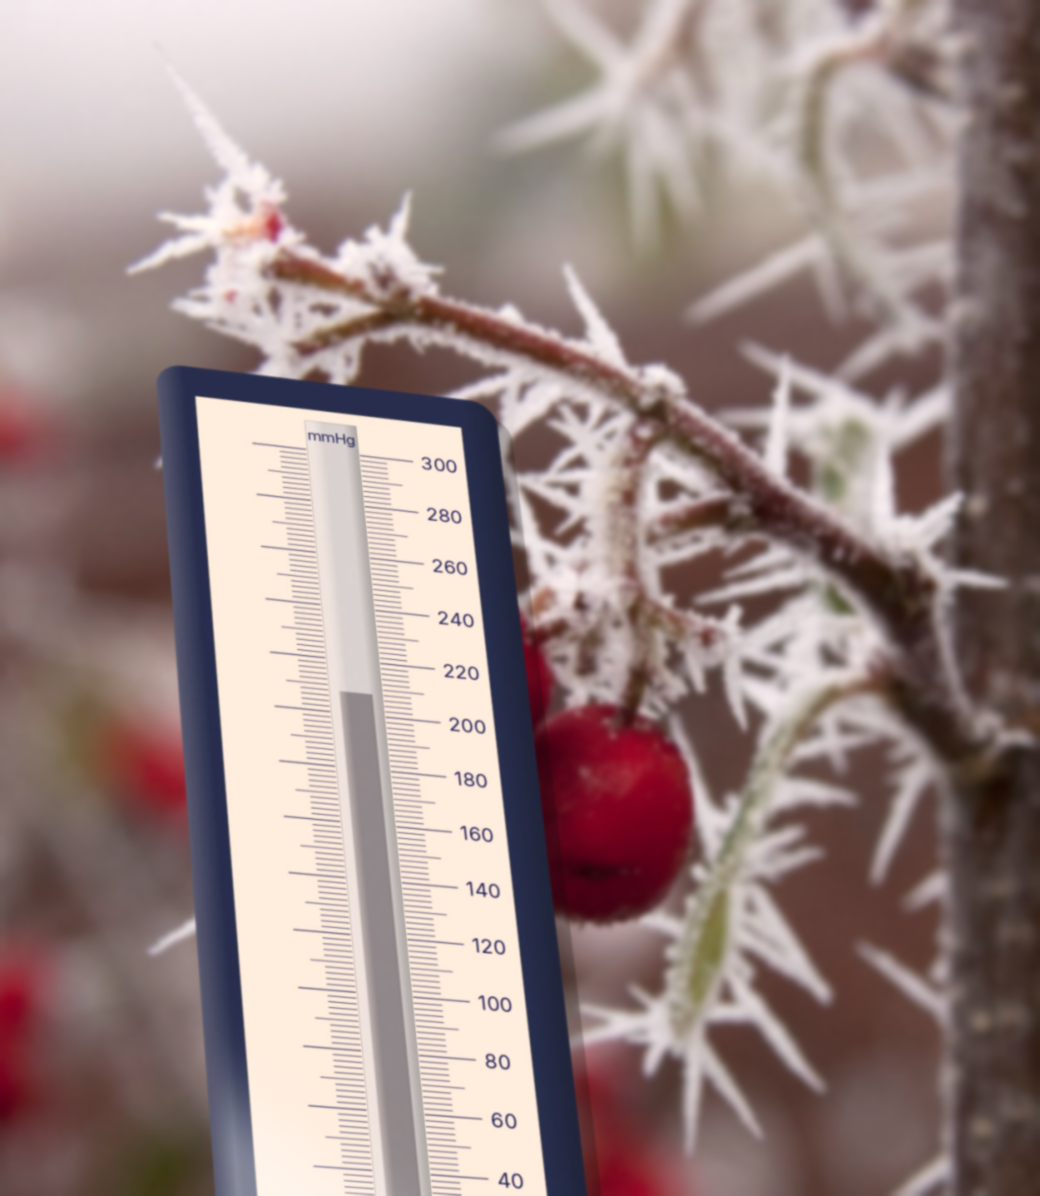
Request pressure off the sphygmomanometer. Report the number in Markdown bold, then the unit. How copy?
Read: **208** mmHg
